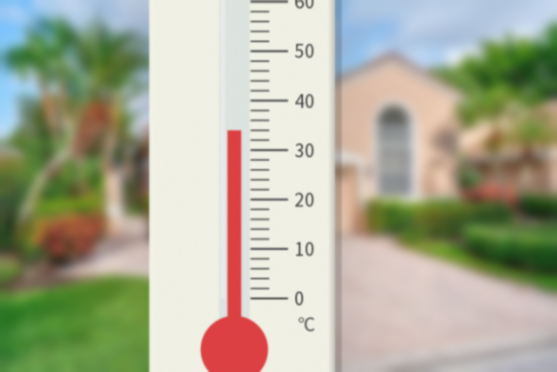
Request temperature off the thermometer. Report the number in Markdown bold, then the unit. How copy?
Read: **34** °C
